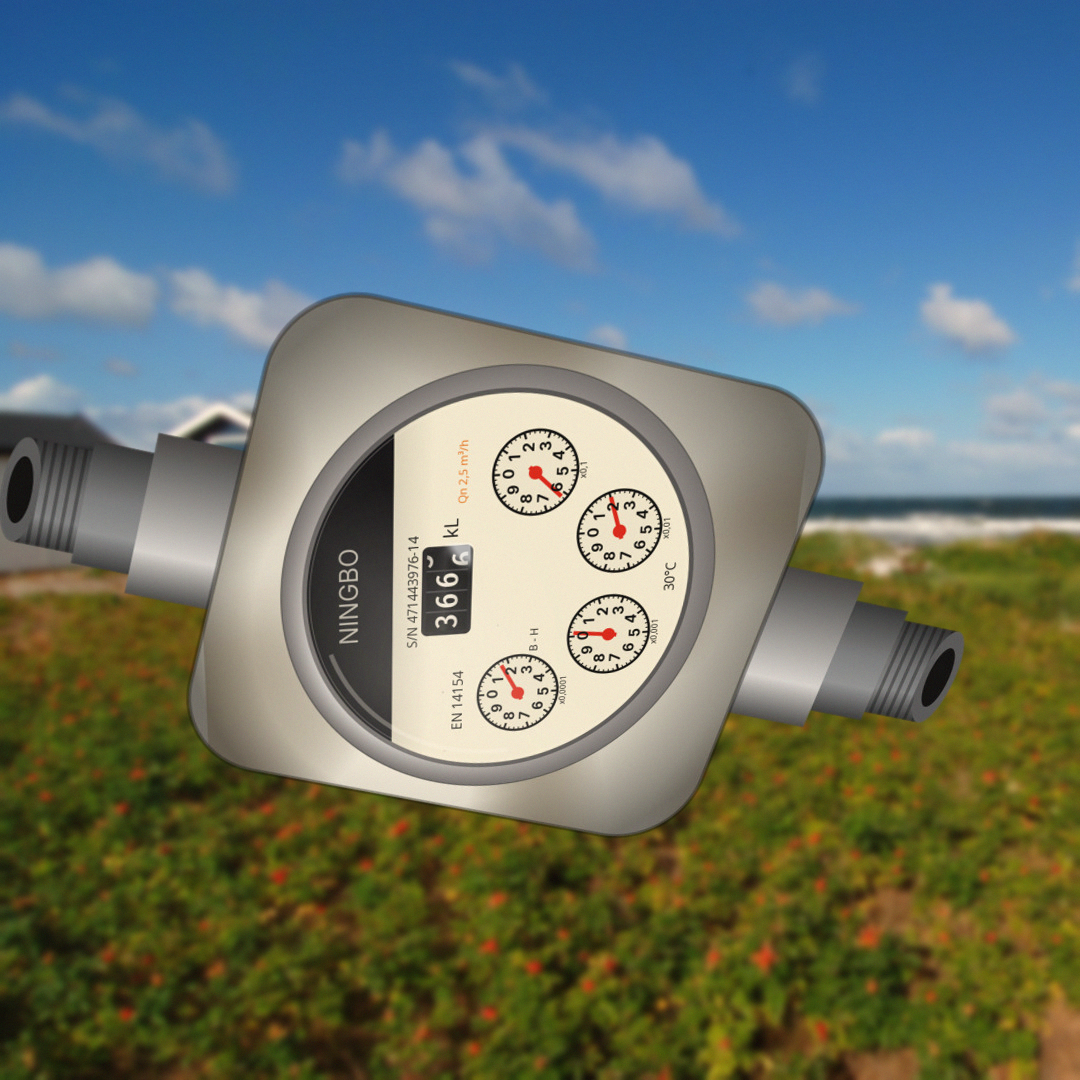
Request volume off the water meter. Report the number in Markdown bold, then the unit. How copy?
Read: **3665.6201** kL
